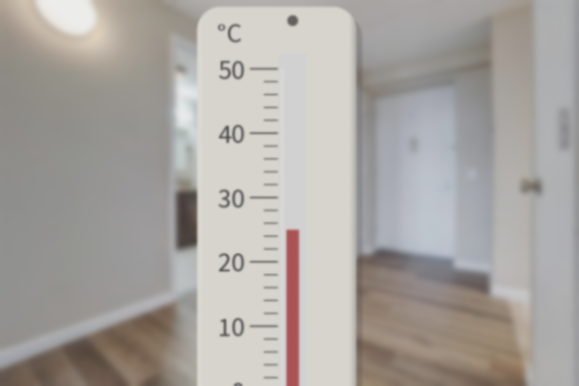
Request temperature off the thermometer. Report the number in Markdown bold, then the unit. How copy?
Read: **25** °C
